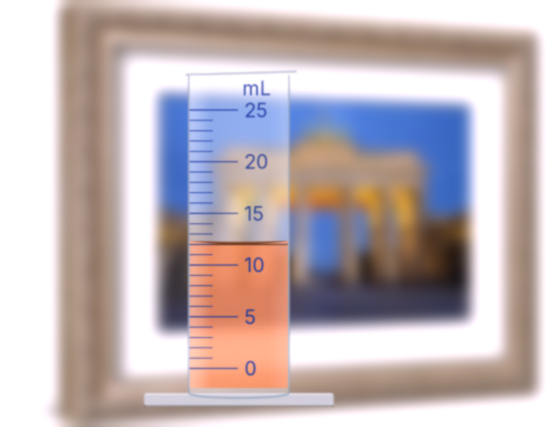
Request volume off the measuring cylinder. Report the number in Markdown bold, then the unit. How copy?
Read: **12** mL
